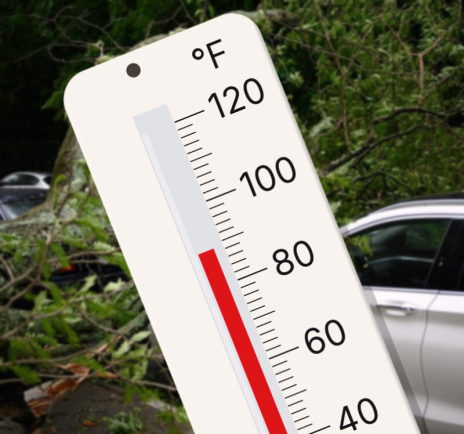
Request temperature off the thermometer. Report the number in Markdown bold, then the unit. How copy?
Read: **89** °F
